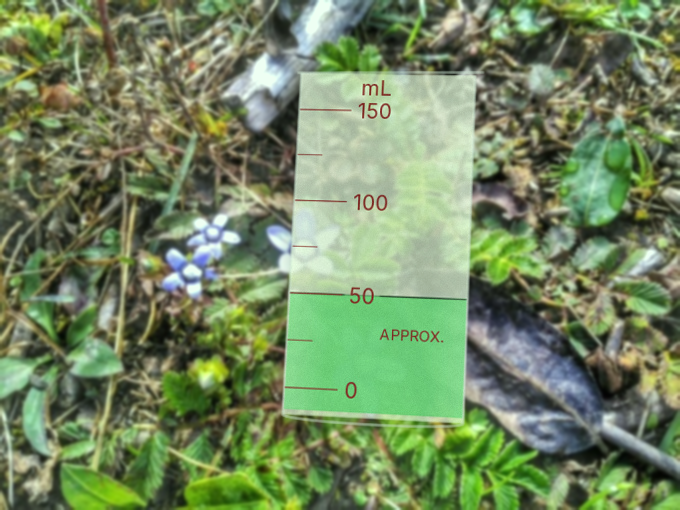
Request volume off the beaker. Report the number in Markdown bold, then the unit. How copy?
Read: **50** mL
